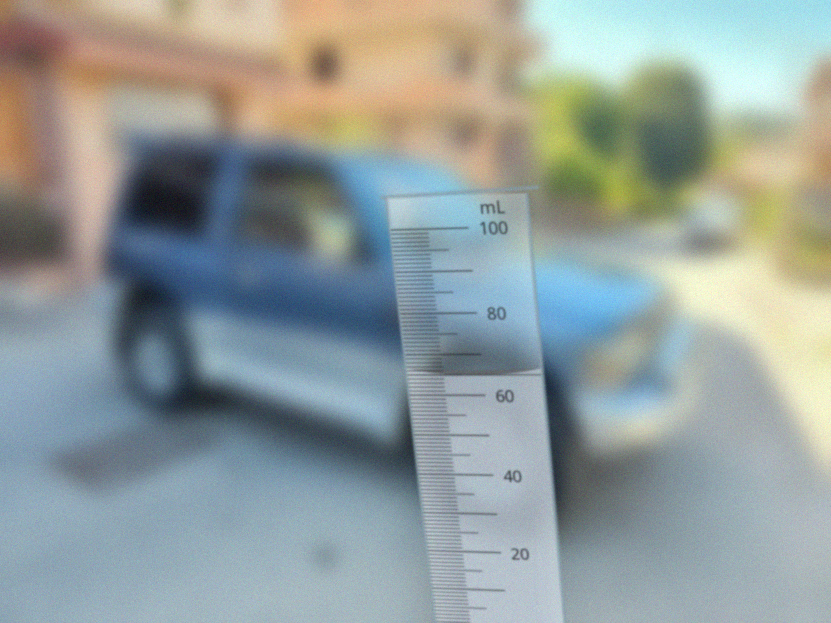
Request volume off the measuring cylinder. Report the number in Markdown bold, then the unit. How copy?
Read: **65** mL
